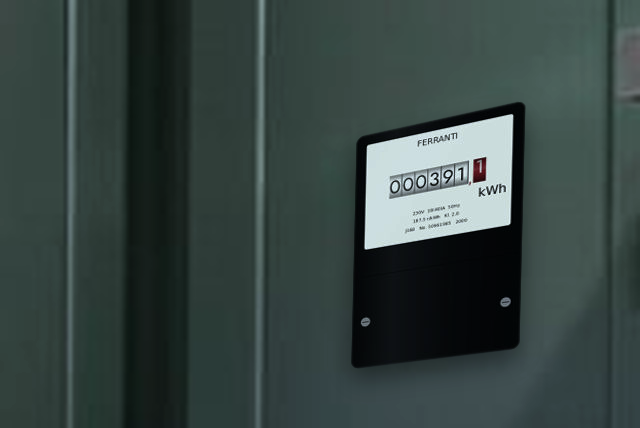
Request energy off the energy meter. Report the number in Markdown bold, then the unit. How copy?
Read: **391.1** kWh
